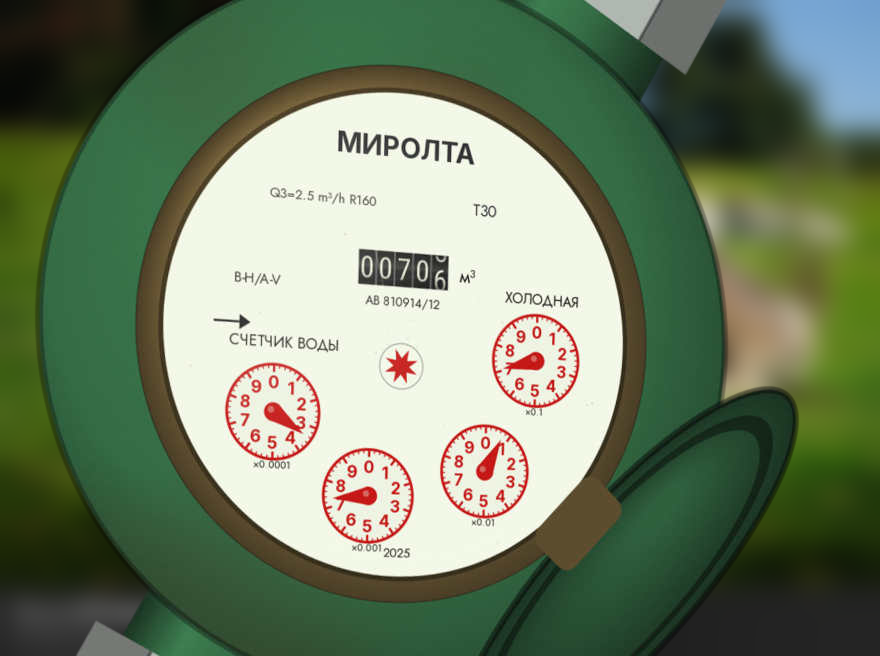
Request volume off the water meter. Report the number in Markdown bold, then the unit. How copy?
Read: **705.7073** m³
